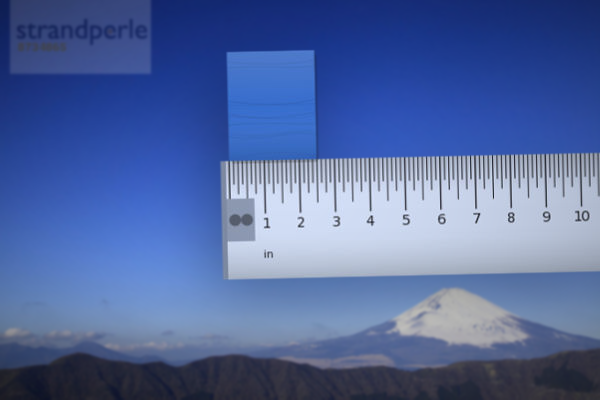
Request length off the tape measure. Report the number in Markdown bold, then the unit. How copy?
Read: **2.5** in
